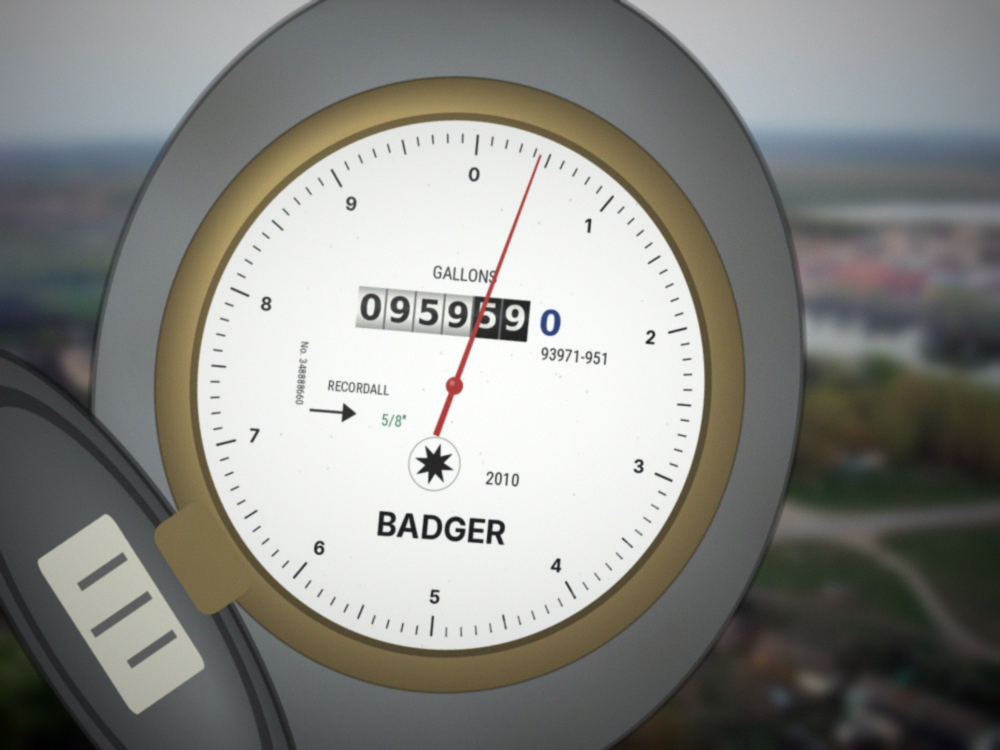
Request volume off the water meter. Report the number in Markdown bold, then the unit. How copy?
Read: **959590.4** gal
